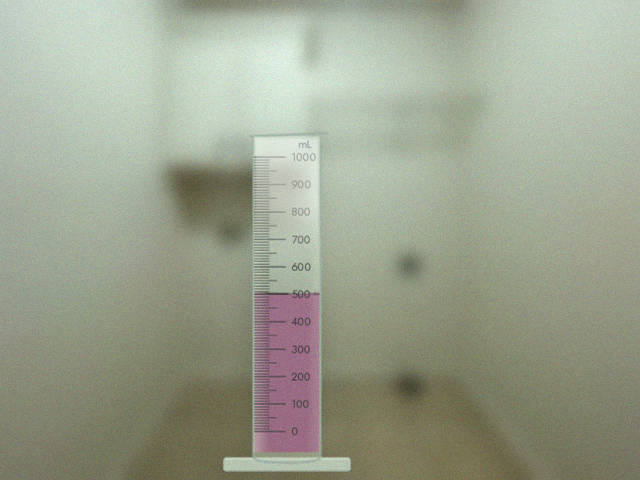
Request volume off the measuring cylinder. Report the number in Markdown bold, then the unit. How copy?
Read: **500** mL
